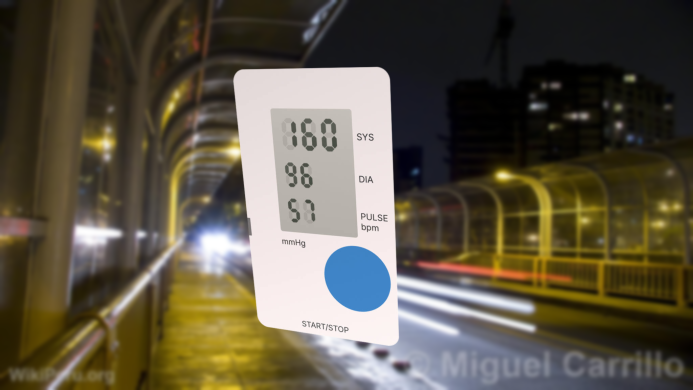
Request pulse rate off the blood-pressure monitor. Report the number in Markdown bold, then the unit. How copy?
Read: **57** bpm
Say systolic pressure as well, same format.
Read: **160** mmHg
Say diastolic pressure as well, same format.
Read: **96** mmHg
